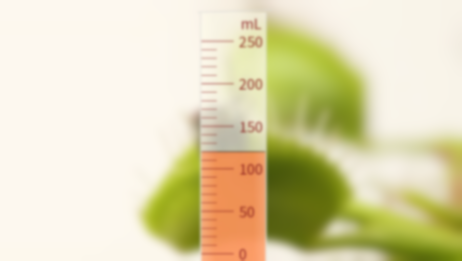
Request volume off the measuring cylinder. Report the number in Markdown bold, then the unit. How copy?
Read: **120** mL
